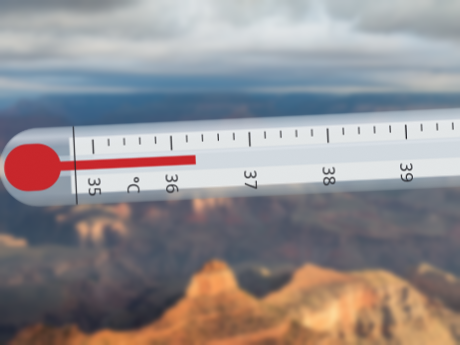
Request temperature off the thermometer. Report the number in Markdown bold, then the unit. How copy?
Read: **36.3** °C
